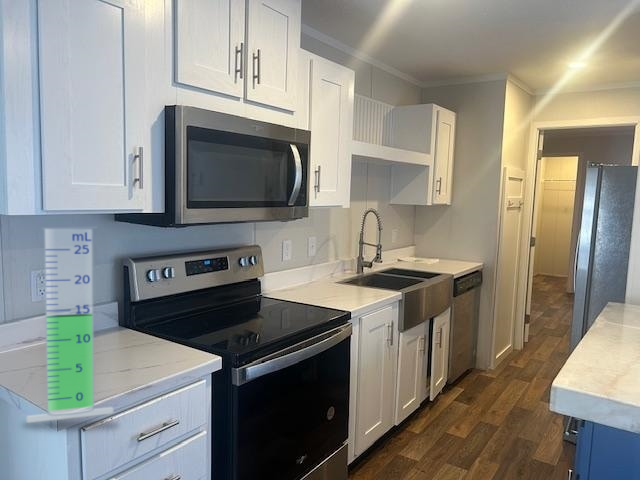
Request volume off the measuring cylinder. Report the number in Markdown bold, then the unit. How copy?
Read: **14** mL
